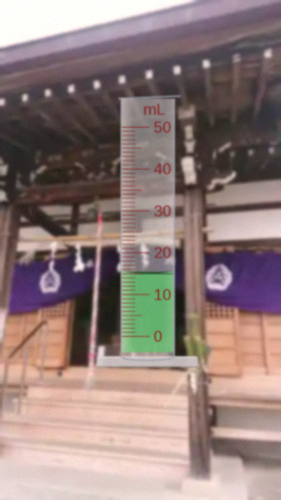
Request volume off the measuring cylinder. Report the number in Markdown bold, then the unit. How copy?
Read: **15** mL
